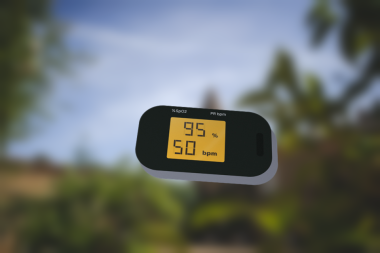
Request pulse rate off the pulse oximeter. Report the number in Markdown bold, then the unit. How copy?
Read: **50** bpm
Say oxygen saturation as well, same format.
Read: **95** %
